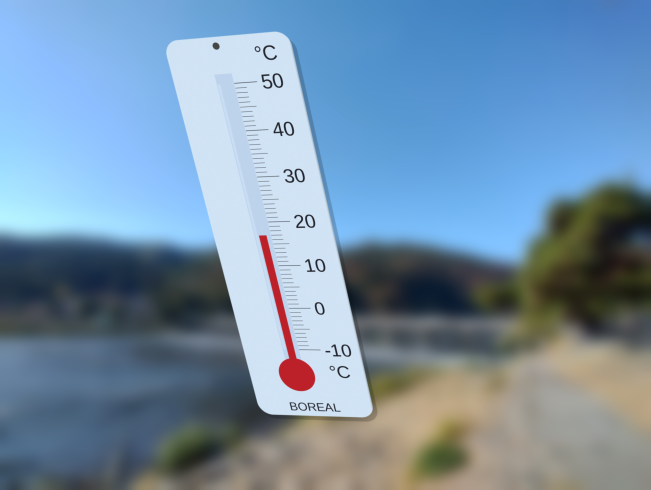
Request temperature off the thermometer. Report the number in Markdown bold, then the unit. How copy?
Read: **17** °C
